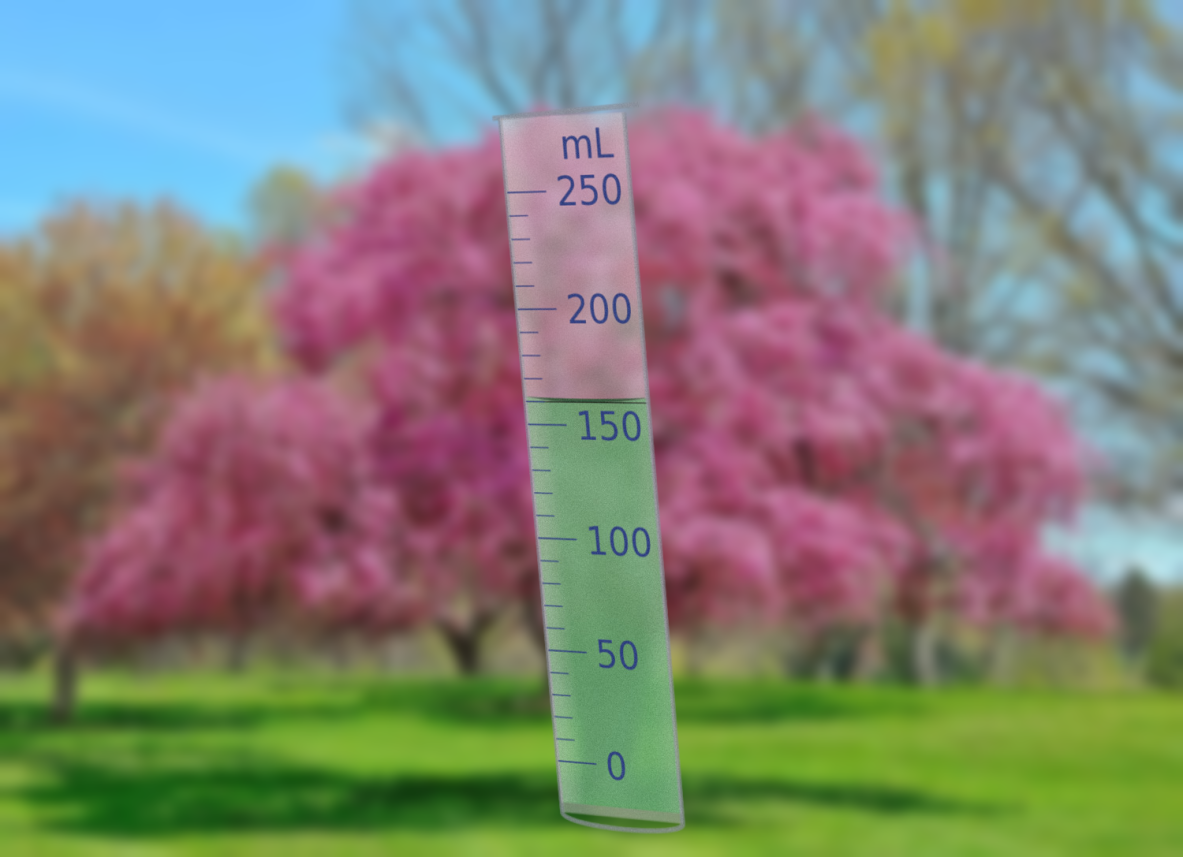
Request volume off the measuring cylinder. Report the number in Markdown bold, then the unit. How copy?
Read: **160** mL
